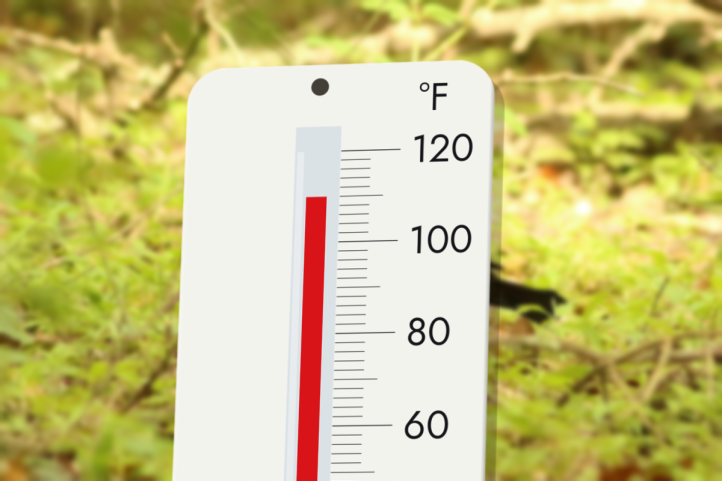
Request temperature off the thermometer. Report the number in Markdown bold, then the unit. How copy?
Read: **110** °F
